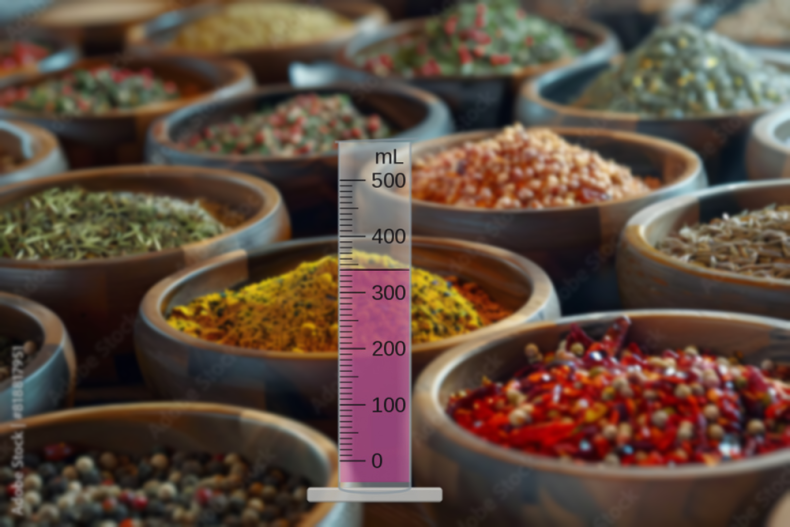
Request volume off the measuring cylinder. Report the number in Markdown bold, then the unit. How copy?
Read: **340** mL
